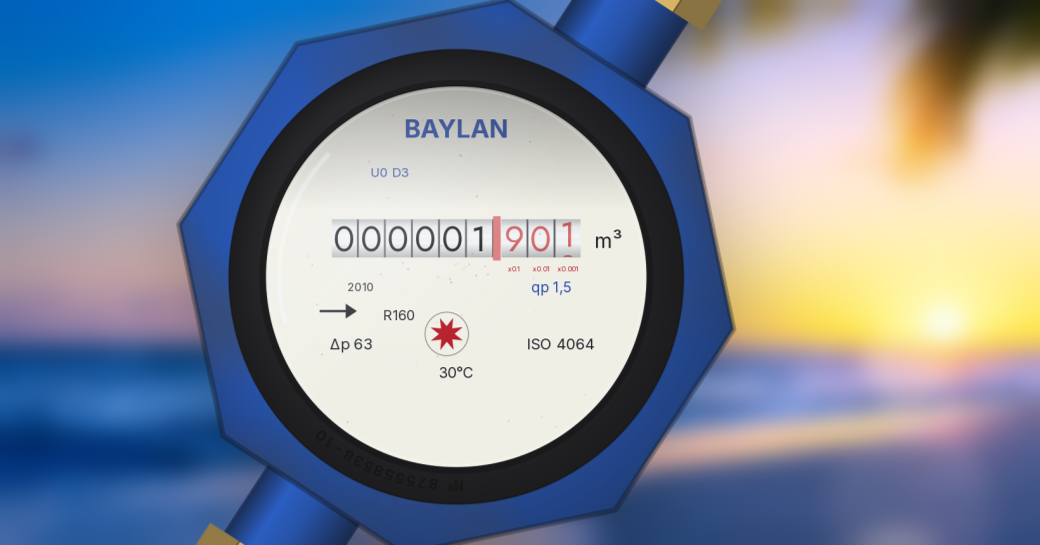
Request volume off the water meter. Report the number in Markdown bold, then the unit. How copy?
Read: **1.901** m³
